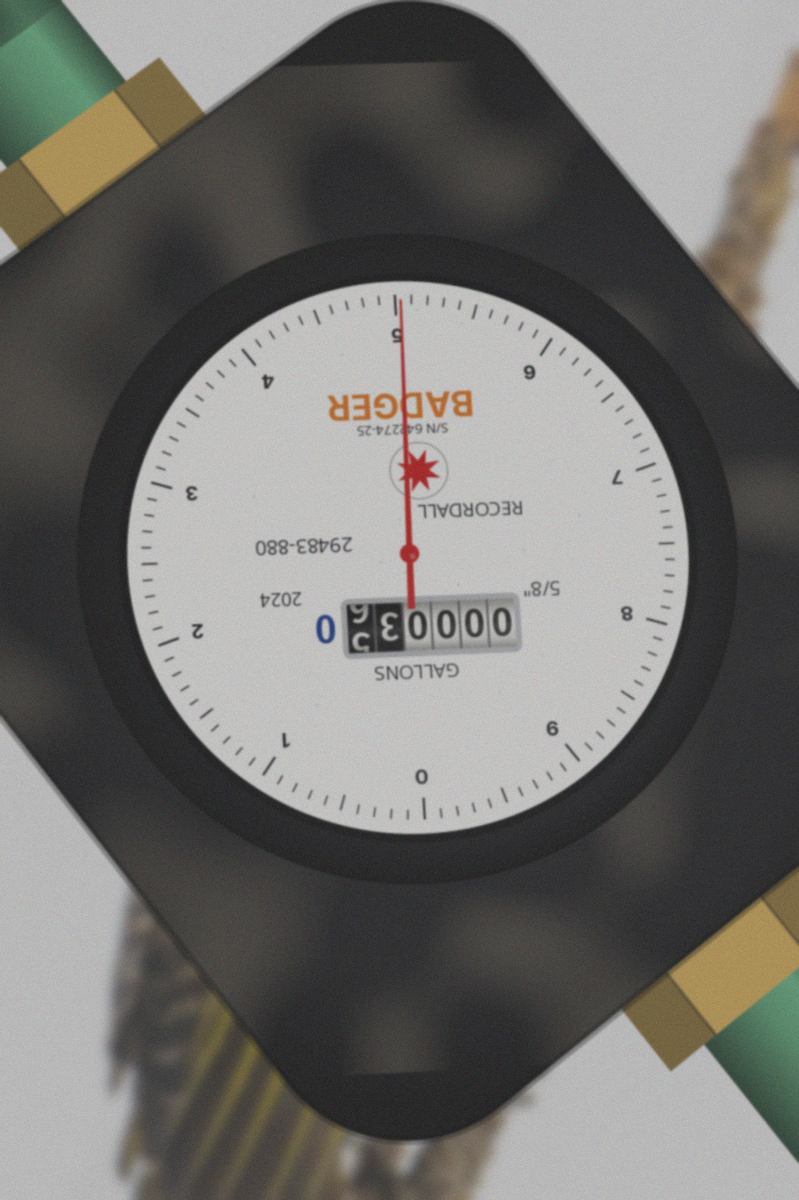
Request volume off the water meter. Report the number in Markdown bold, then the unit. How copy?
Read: **355.0** gal
